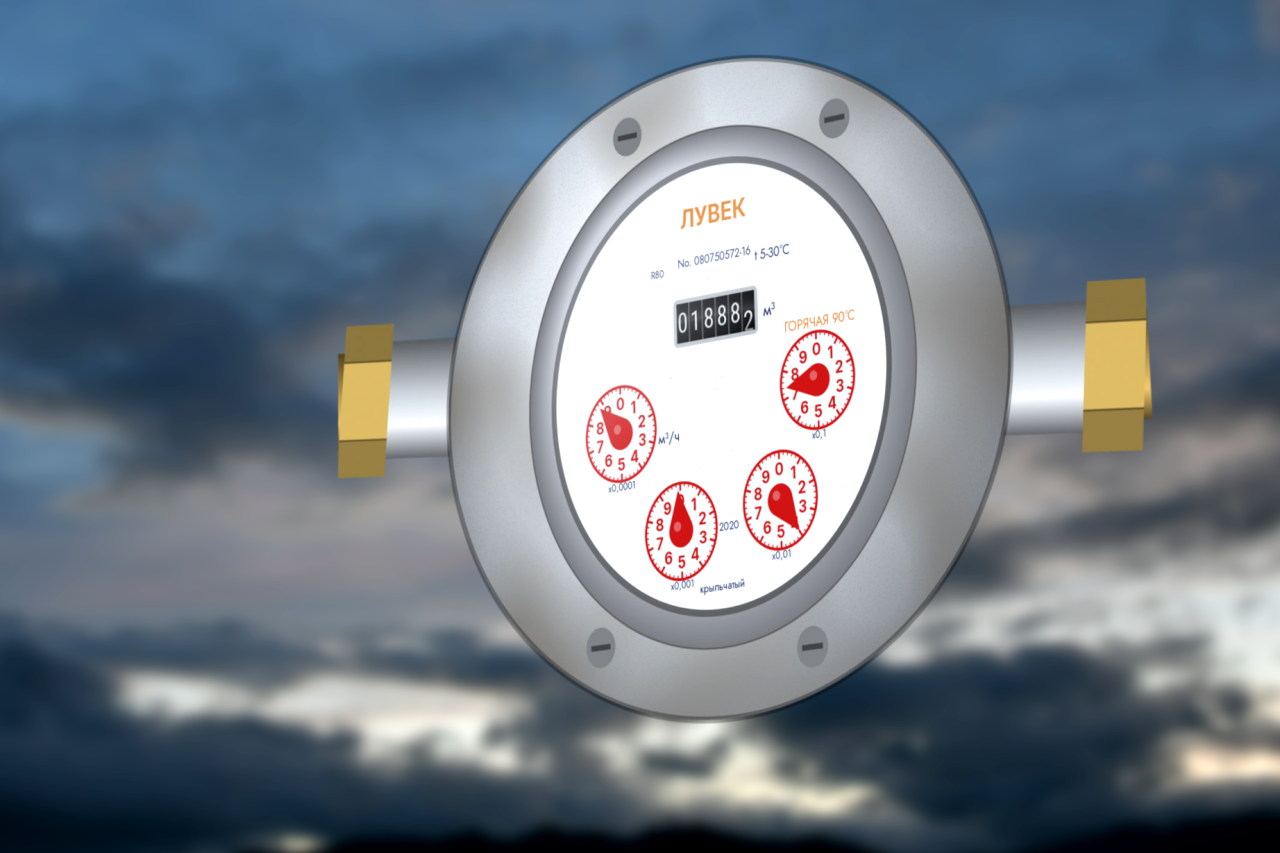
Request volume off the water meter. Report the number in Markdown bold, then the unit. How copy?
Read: **18881.7398** m³
